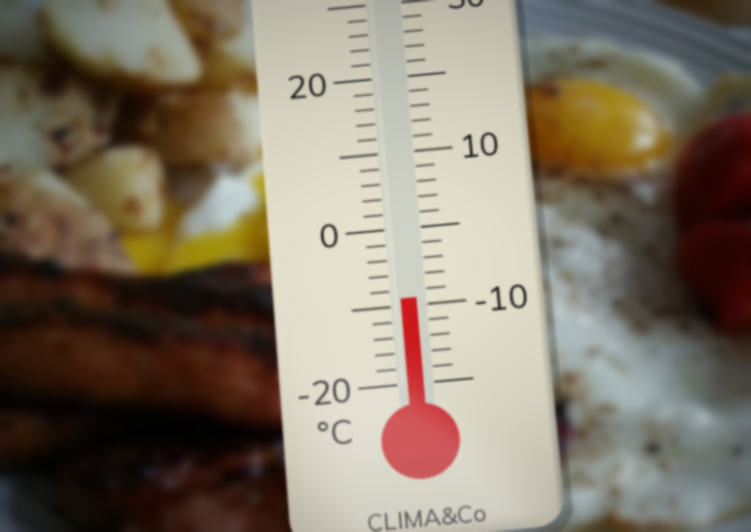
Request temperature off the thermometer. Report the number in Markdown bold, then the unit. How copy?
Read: **-9** °C
